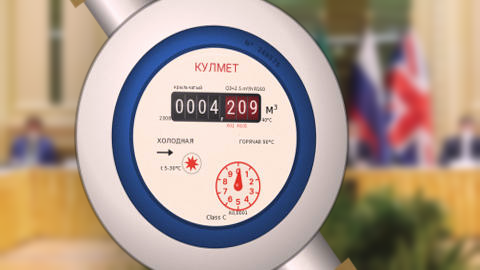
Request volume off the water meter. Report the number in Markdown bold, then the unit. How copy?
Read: **4.2090** m³
